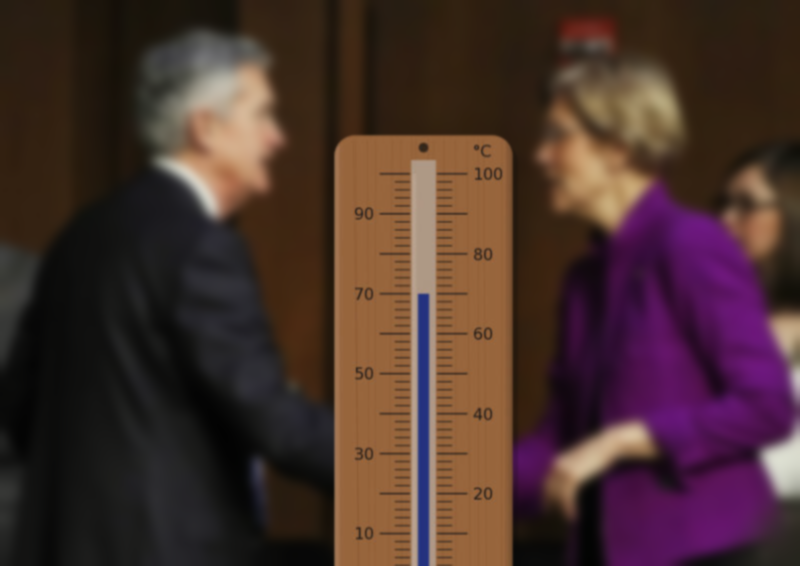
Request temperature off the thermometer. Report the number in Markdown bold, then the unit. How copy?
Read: **70** °C
